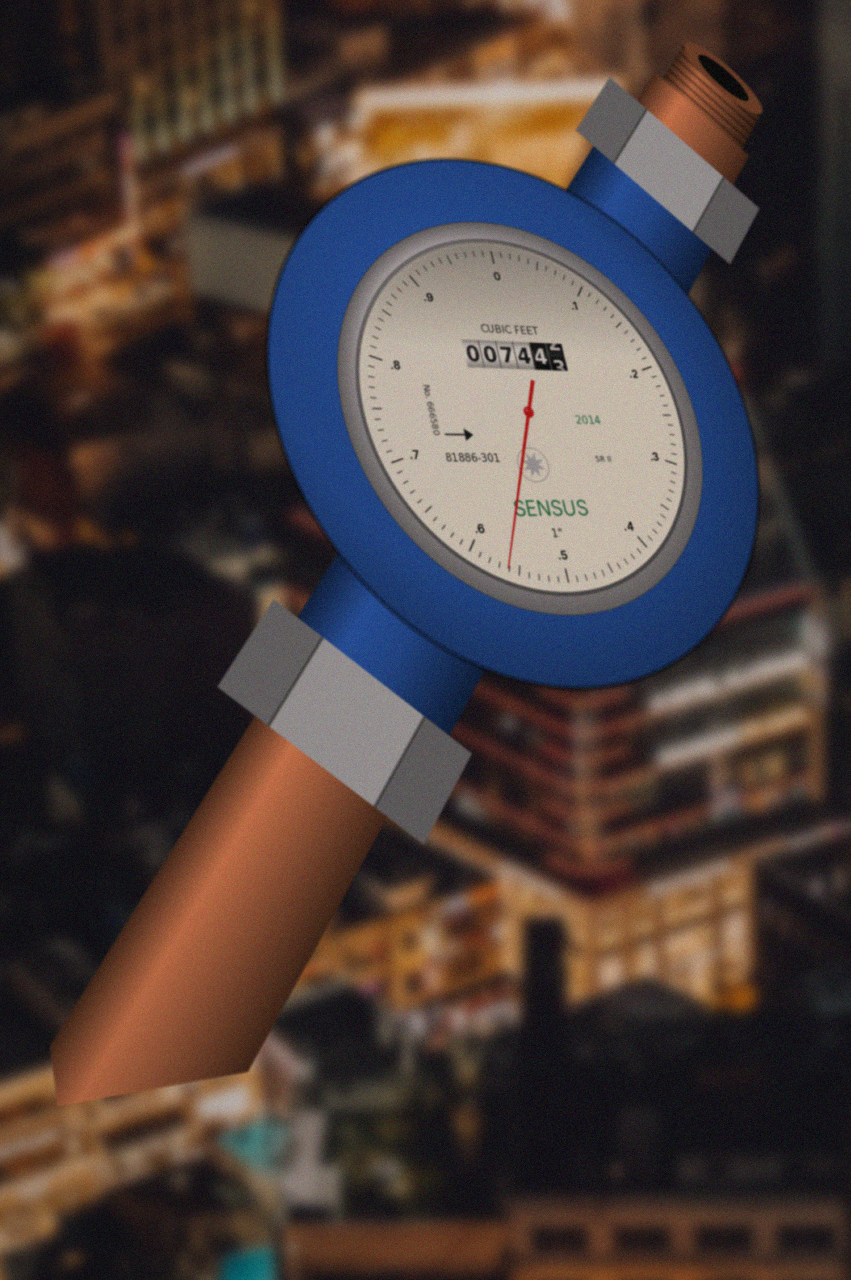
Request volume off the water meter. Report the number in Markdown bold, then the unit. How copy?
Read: **7442.56** ft³
